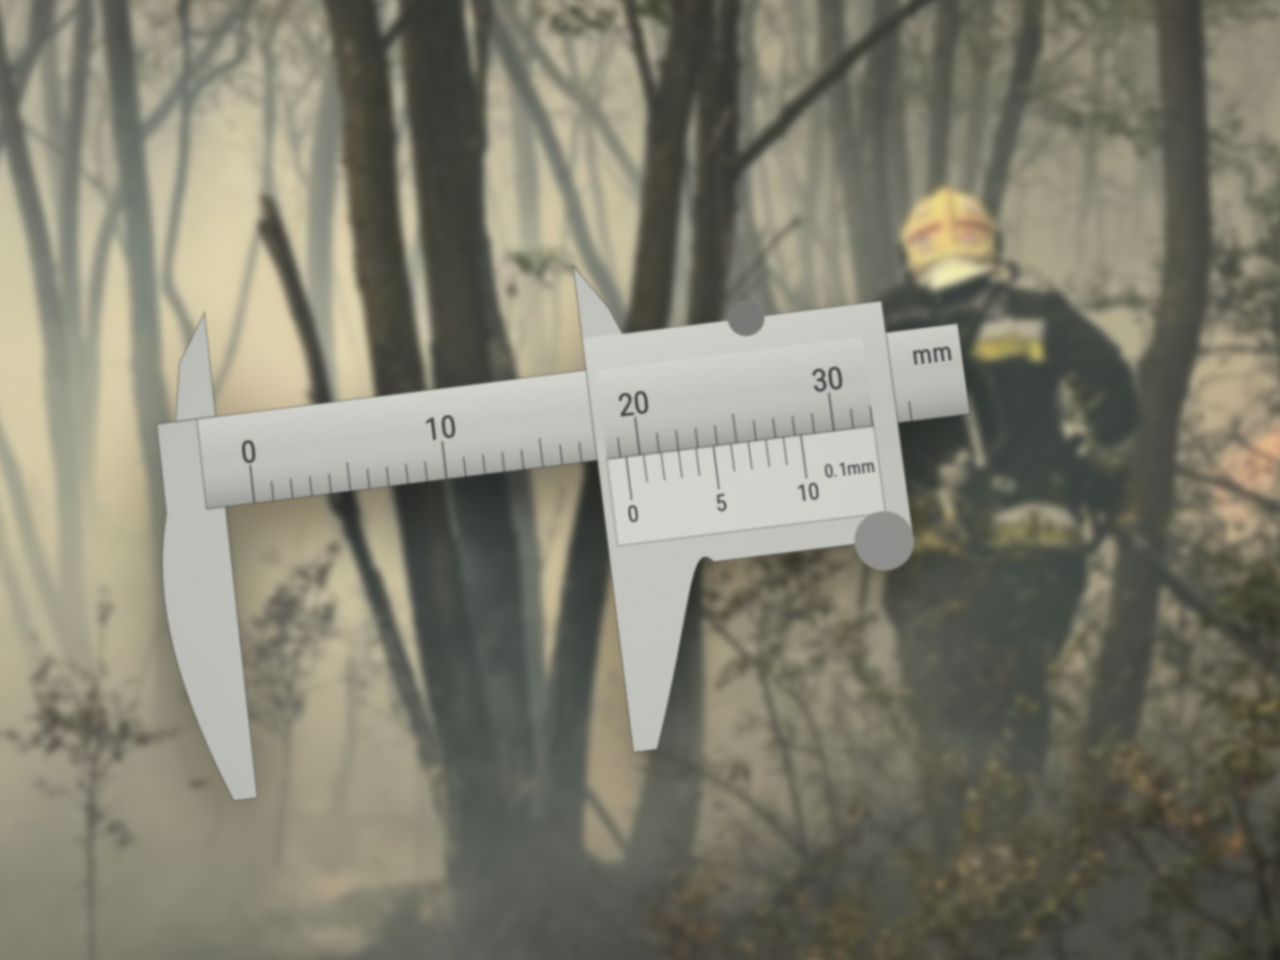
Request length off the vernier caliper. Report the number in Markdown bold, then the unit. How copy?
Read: **19.3** mm
